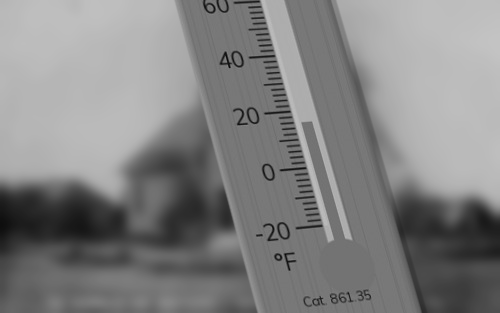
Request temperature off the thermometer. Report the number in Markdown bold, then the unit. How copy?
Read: **16** °F
